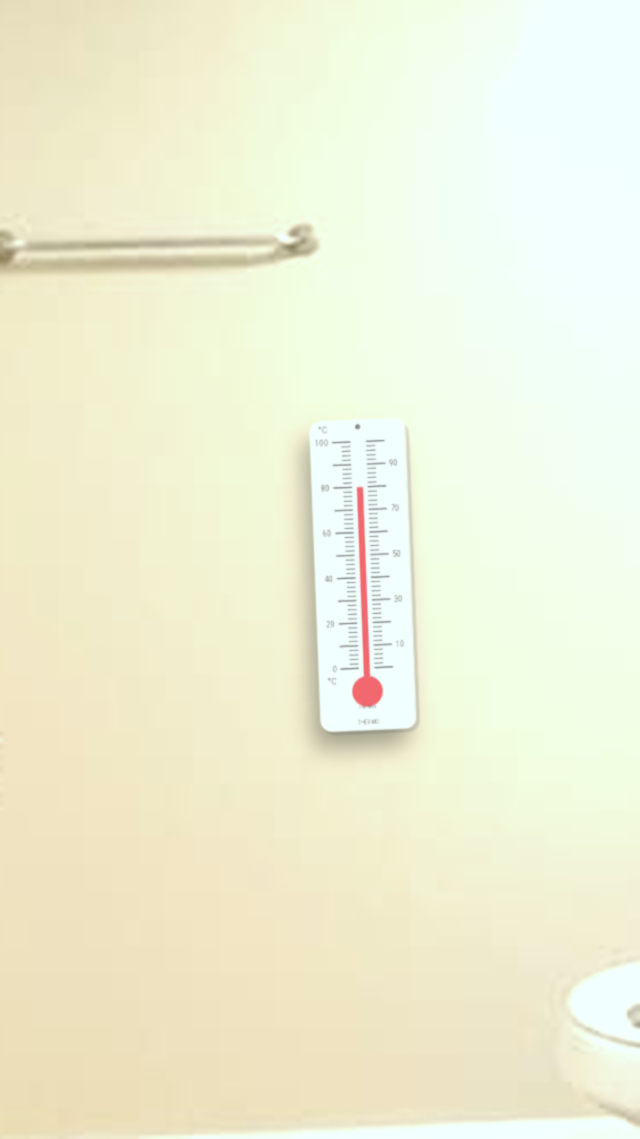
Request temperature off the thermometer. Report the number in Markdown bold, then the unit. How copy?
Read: **80** °C
